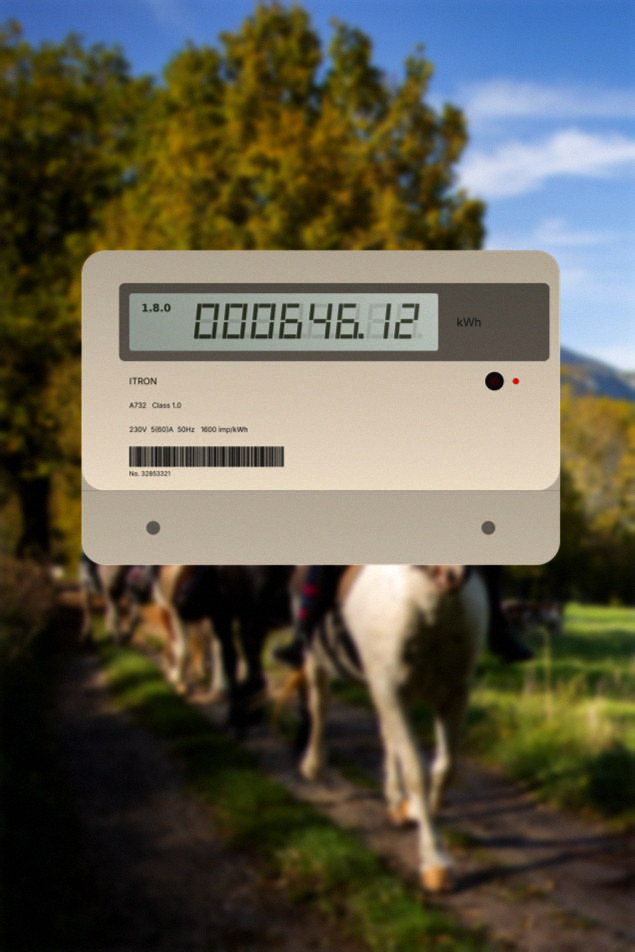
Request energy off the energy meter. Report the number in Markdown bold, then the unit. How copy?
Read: **646.12** kWh
